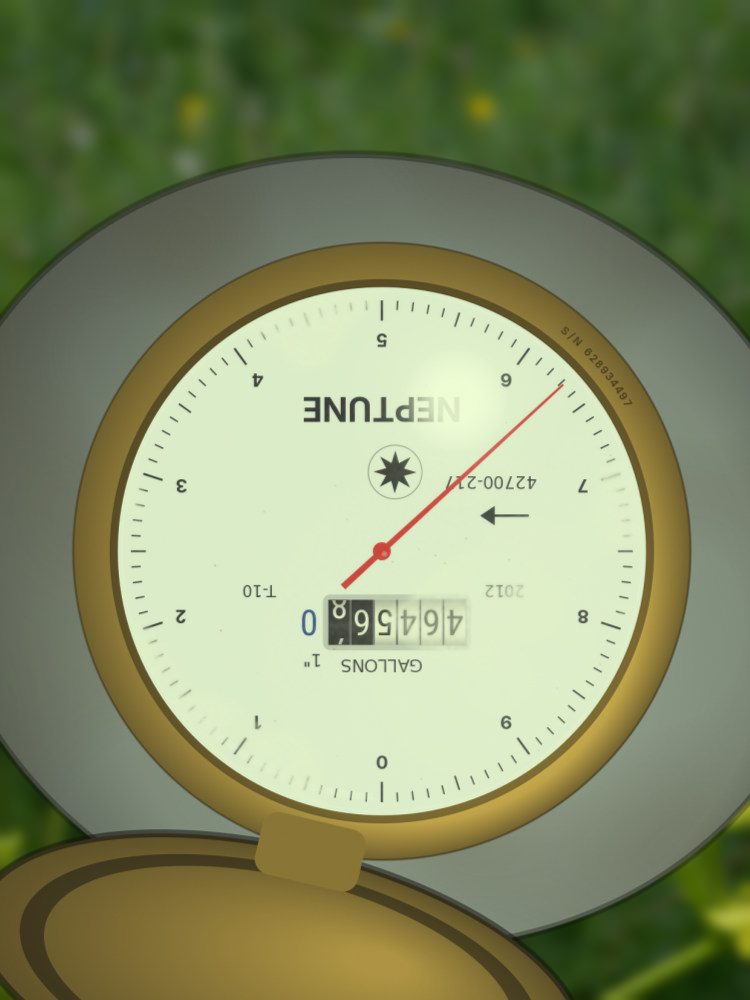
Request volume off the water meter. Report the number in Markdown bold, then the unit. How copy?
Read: **4645676.3** gal
